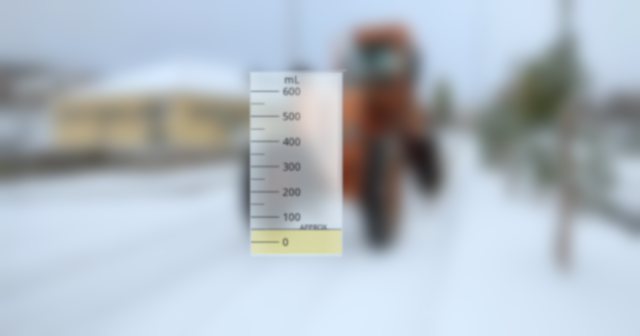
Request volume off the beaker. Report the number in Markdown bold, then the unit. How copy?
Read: **50** mL
